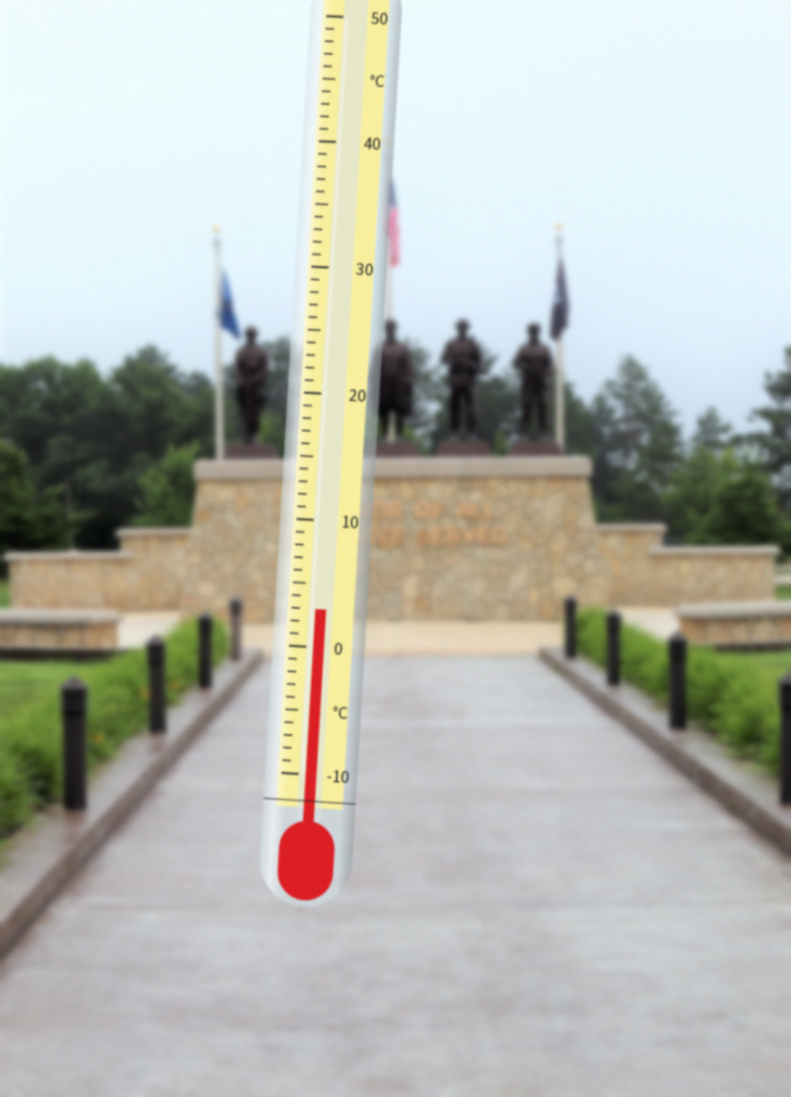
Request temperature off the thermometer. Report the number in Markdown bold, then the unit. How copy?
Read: **3** °C
